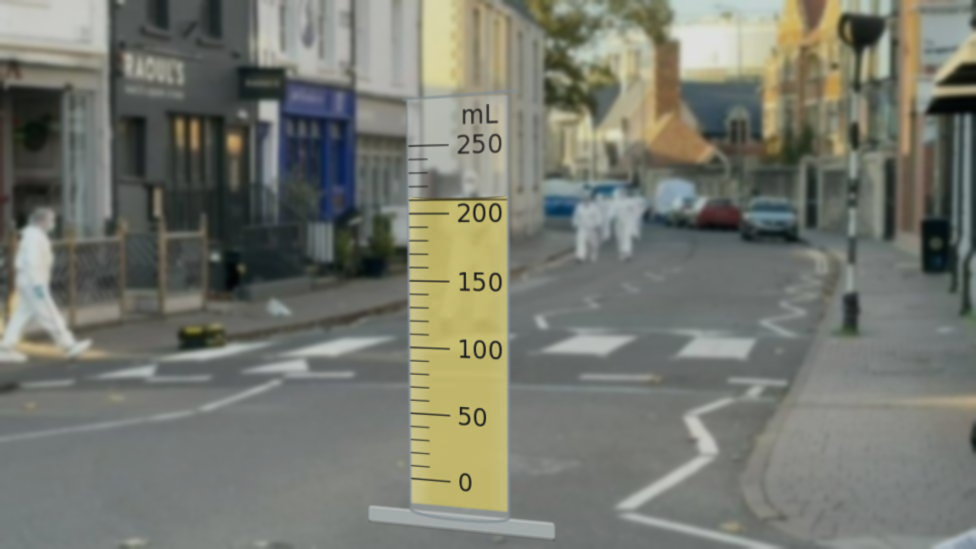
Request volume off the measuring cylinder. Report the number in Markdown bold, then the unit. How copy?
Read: **210** mL
